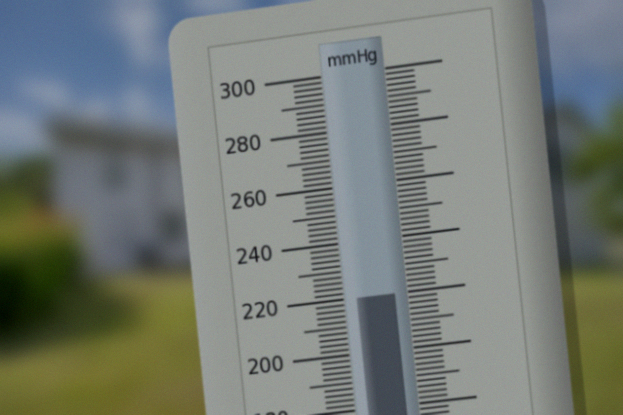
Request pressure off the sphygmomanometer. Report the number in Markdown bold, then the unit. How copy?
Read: **220** mmHg
